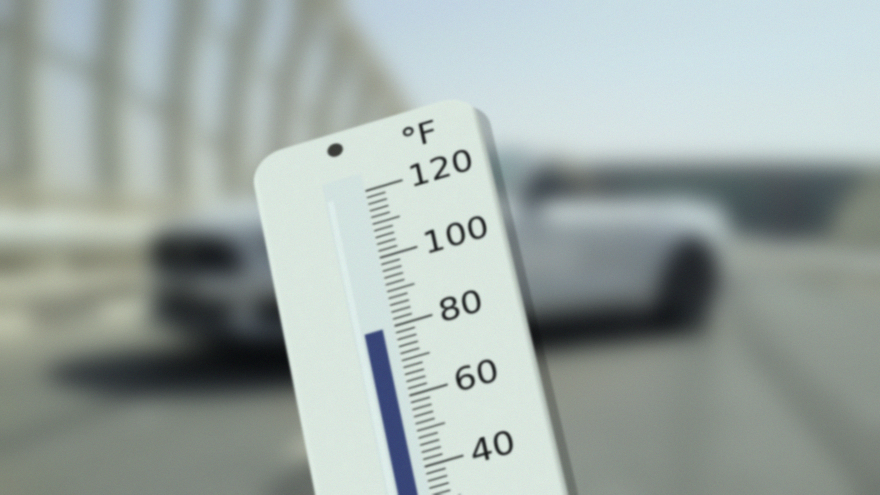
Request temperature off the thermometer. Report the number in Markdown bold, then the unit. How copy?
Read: **80** °F
